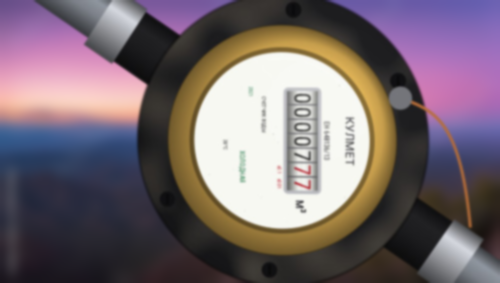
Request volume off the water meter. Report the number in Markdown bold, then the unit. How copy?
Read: **7.77** m³
